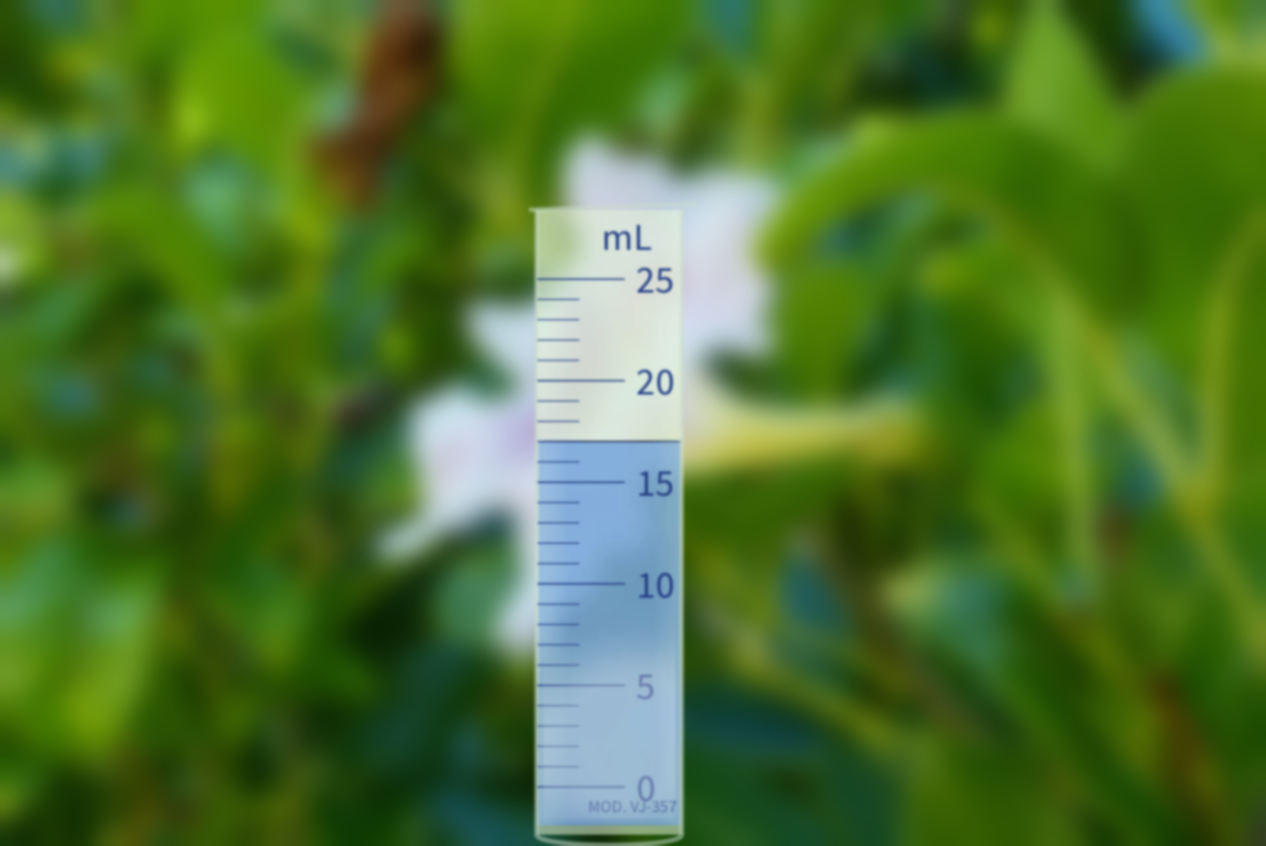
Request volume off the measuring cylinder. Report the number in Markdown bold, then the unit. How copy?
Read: **17** mL
